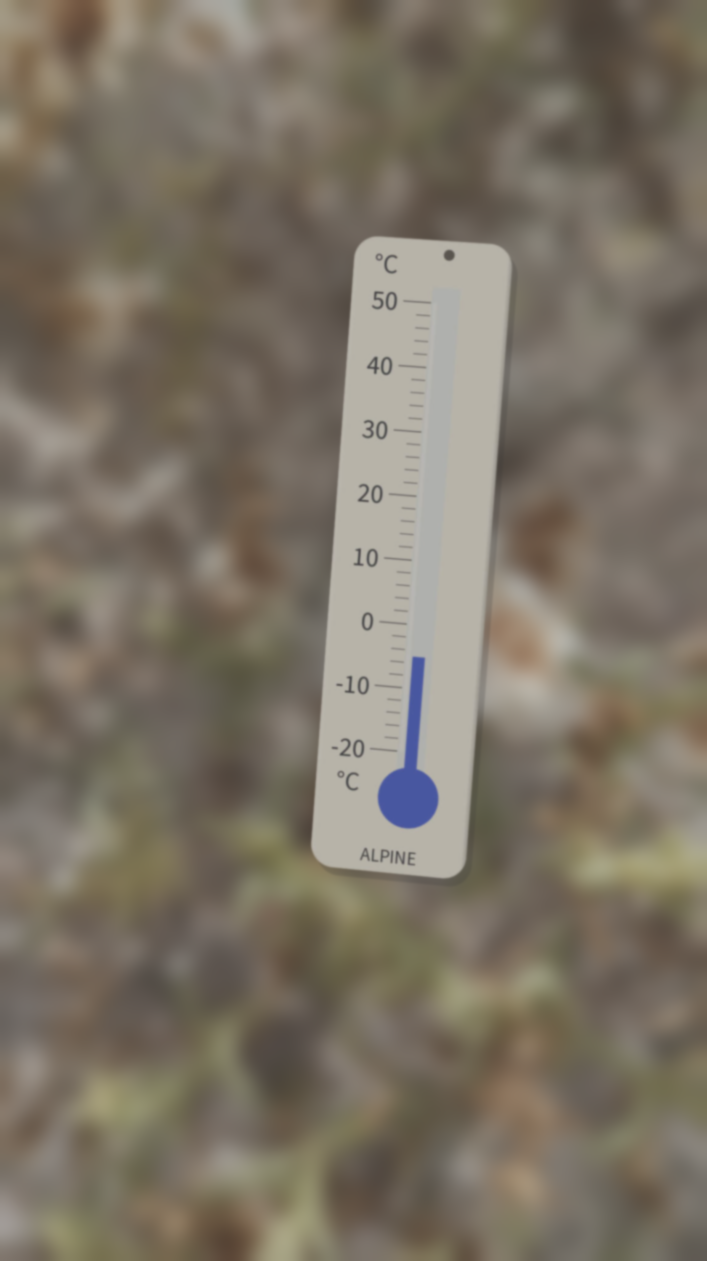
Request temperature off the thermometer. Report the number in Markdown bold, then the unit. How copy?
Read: **-5** °C
